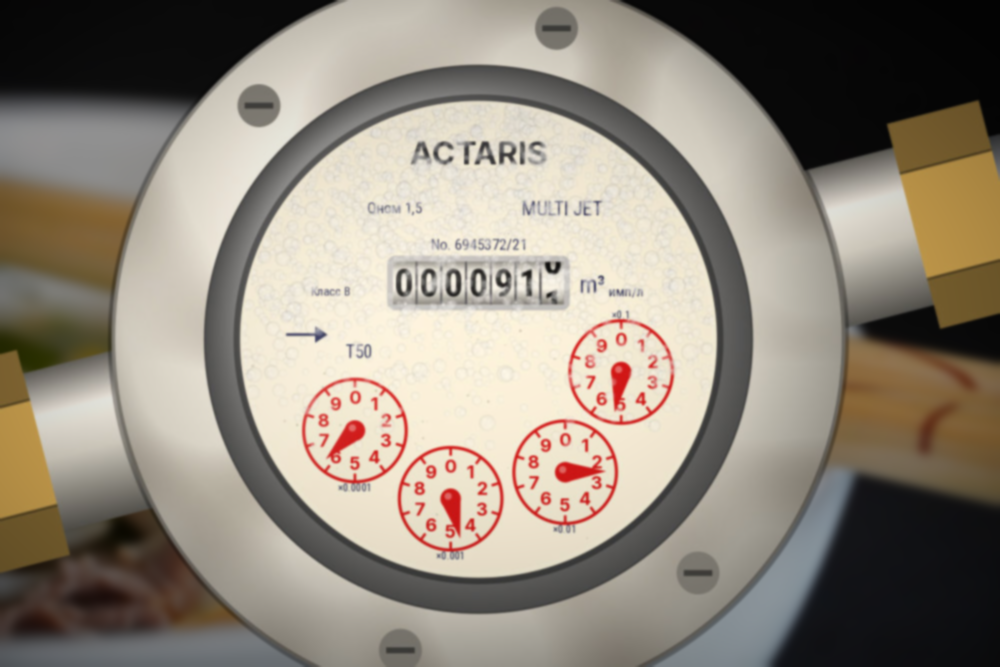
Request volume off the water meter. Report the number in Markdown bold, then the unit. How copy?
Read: **910.5246** m³
